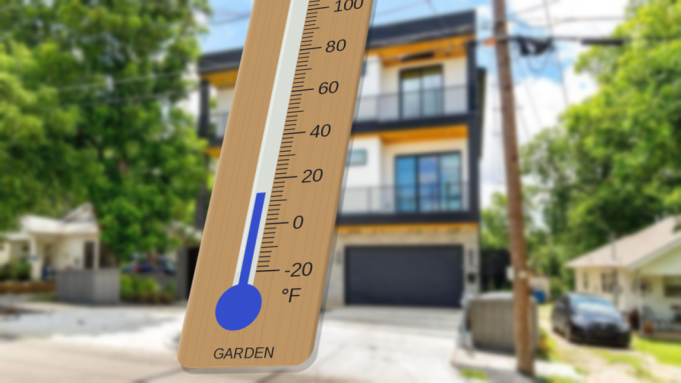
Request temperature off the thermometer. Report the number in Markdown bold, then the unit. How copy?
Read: **14** °F
